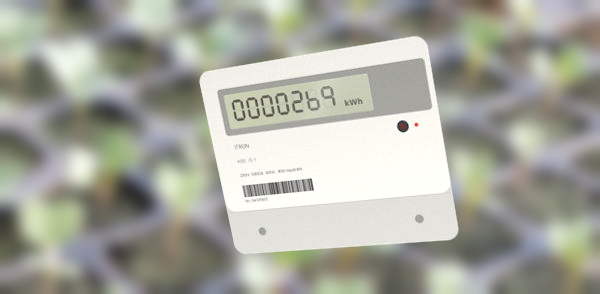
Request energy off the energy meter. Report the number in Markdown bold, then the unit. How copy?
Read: **269** kWh
